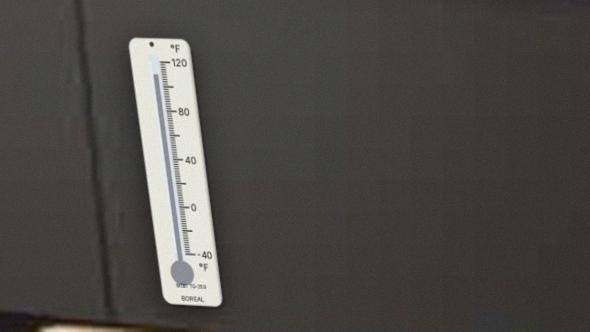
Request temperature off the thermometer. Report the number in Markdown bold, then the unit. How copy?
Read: **110** °F
